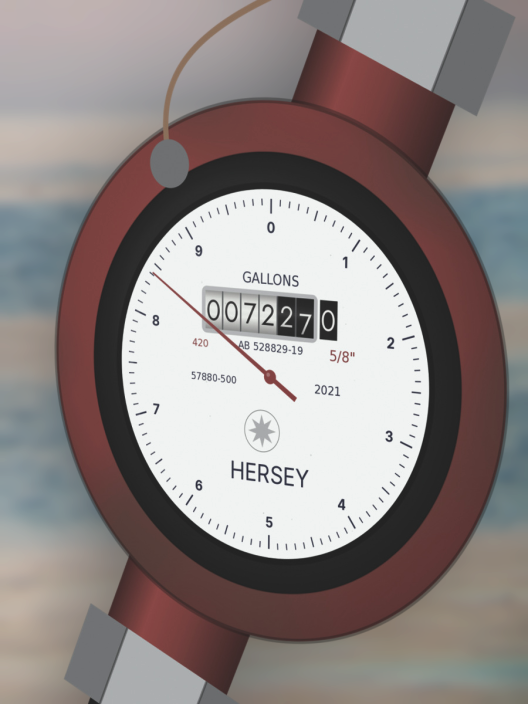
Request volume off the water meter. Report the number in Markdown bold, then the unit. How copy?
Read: **72268.4** gal
